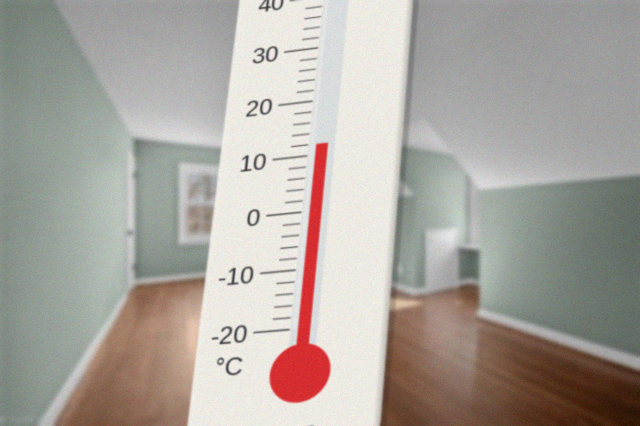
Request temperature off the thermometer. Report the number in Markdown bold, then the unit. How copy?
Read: **12** °C
